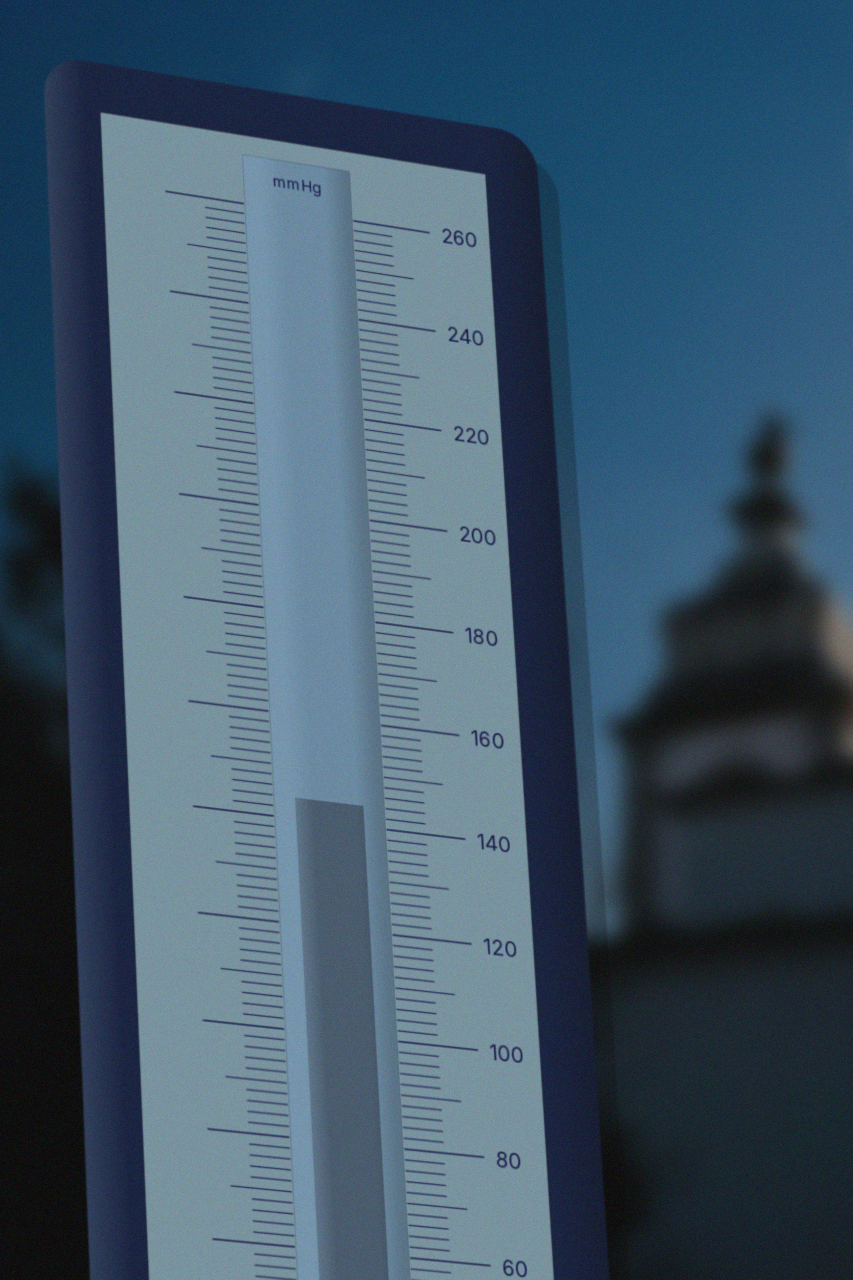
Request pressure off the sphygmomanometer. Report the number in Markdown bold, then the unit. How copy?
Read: **144** mmHg
